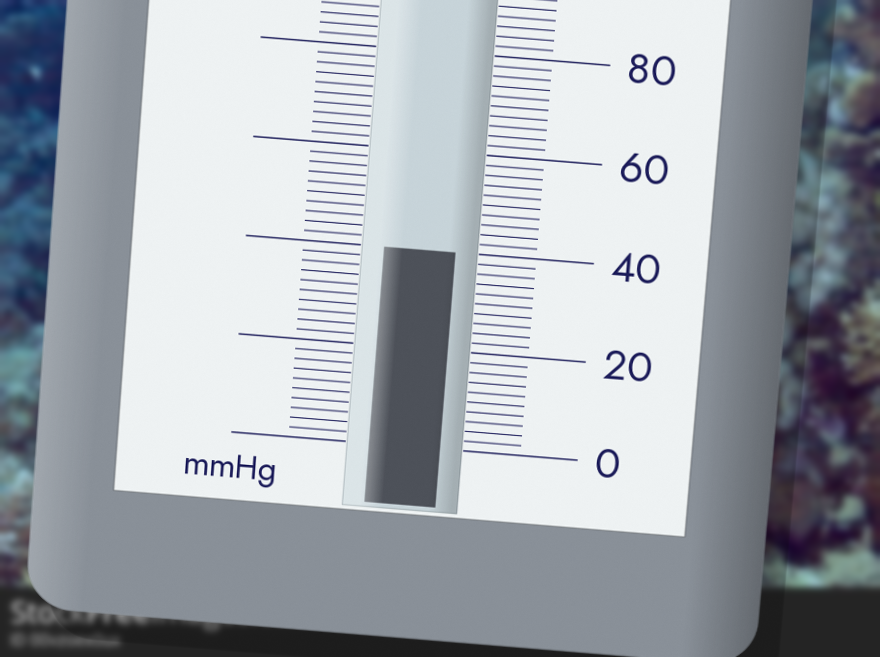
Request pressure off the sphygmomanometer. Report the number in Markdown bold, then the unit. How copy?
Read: **40** mmHg
